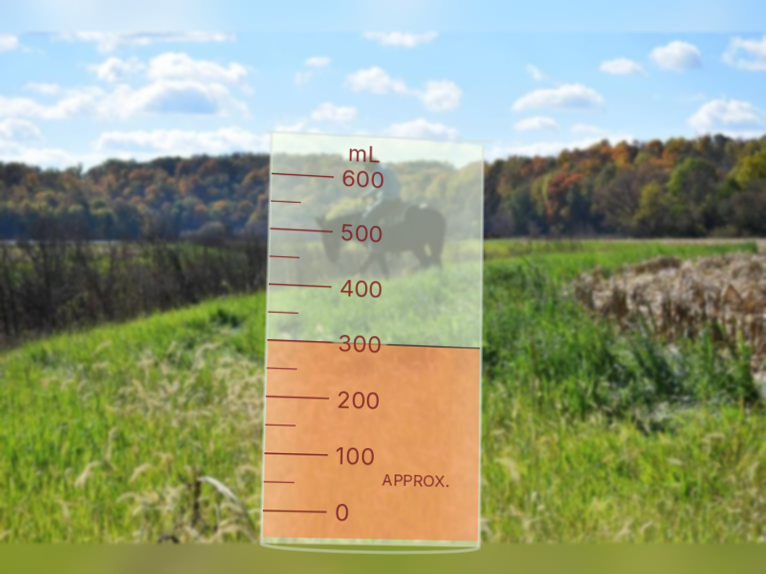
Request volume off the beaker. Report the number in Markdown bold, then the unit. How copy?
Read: **300** mL
